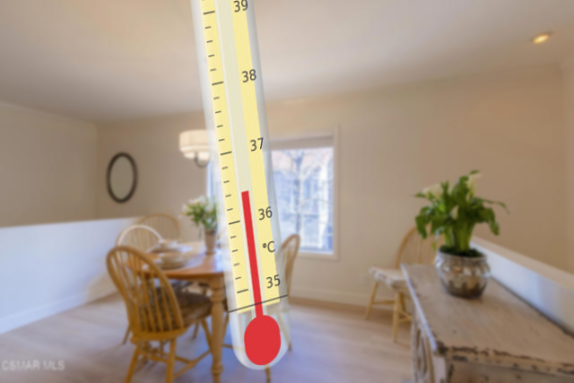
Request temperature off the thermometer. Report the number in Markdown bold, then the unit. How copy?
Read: **36.4** °C
